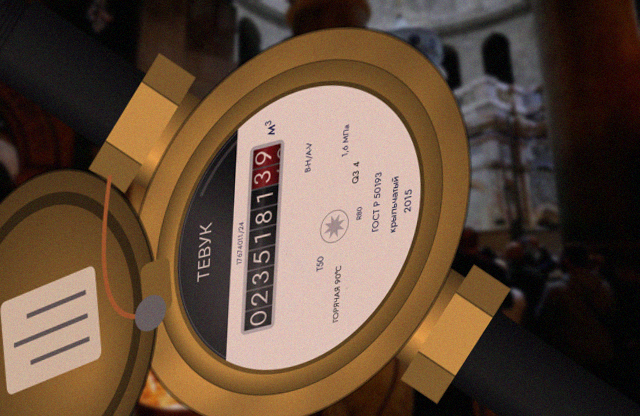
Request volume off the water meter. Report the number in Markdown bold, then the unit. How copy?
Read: **235181.39** m³
